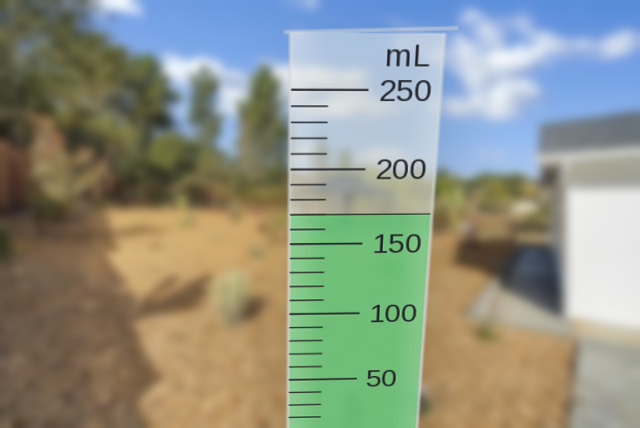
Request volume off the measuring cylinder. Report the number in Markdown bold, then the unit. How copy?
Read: **170** mL
